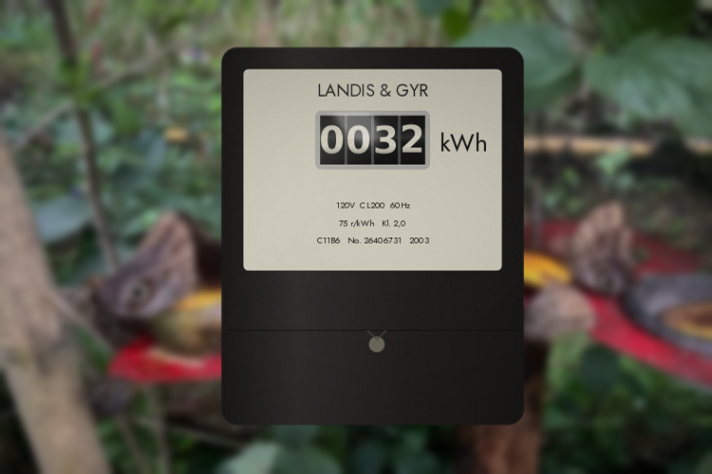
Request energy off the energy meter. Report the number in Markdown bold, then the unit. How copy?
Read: **32** kWh
